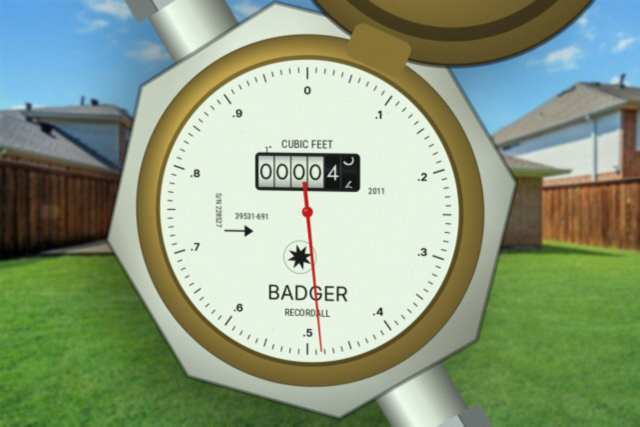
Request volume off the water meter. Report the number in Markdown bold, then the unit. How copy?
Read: **45.48** ft³
